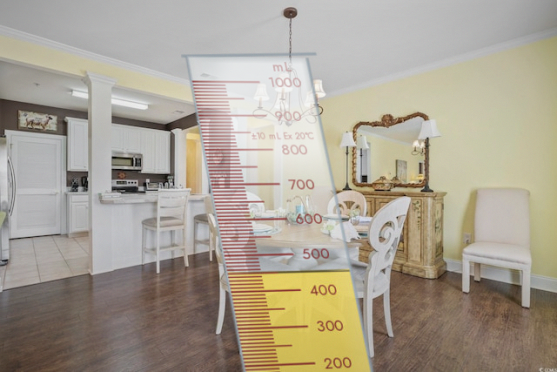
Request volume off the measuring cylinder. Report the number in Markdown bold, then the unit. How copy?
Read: **450** mL
